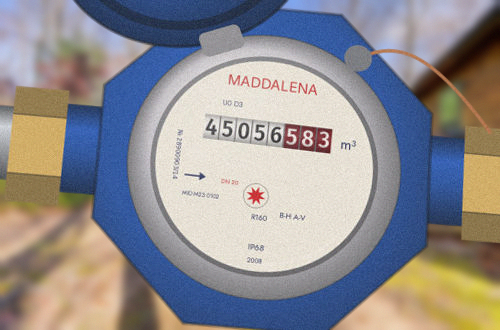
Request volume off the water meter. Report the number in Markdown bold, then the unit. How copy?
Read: **45056.583** m³
